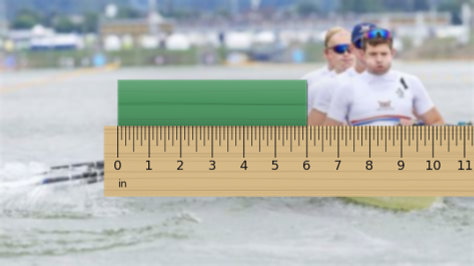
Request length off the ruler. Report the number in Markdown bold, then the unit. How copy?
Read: **6** in
